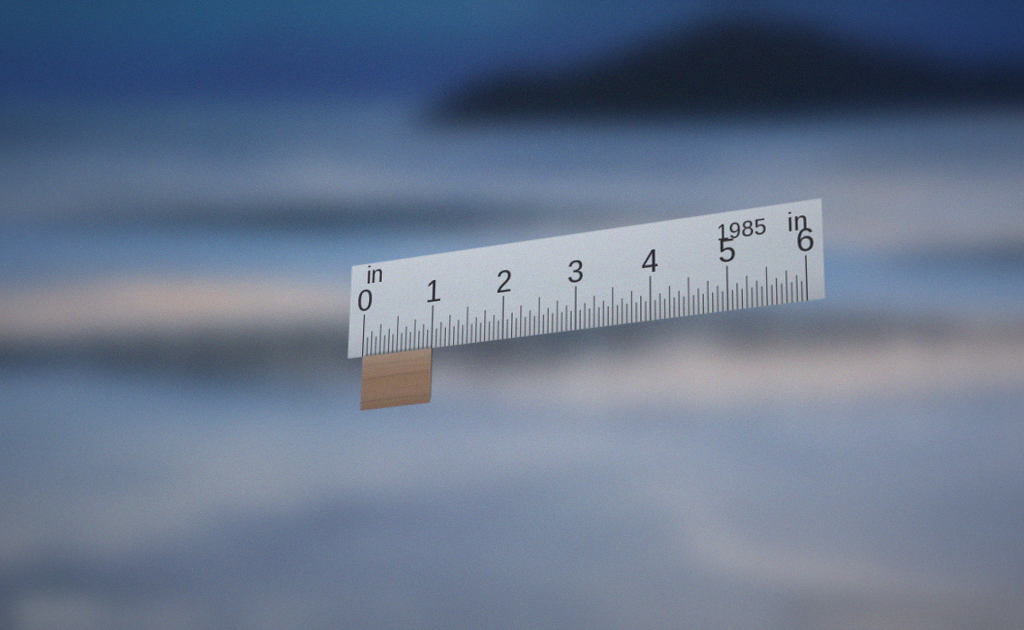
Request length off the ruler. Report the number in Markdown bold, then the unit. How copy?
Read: **1** in
